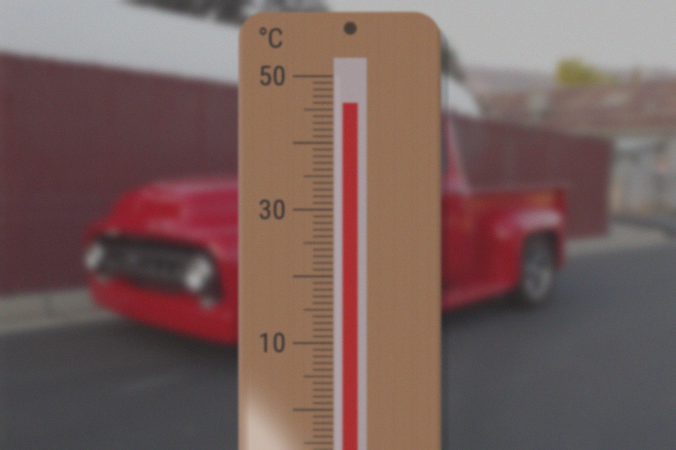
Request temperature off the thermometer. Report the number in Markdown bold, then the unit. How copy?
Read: **46** °C
